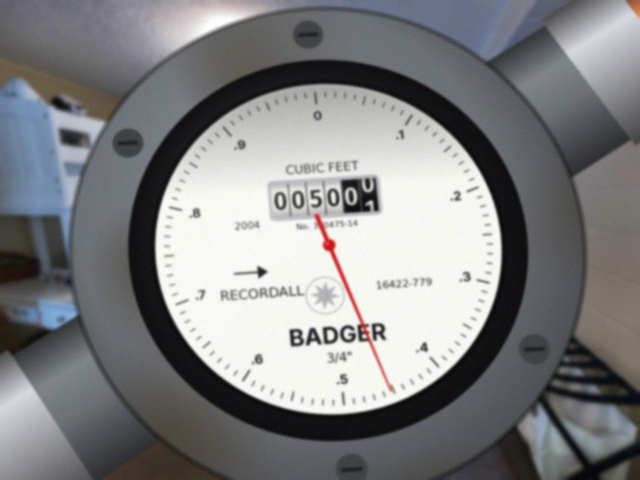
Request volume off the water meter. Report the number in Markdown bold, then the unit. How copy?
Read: **5000.45** ft³
